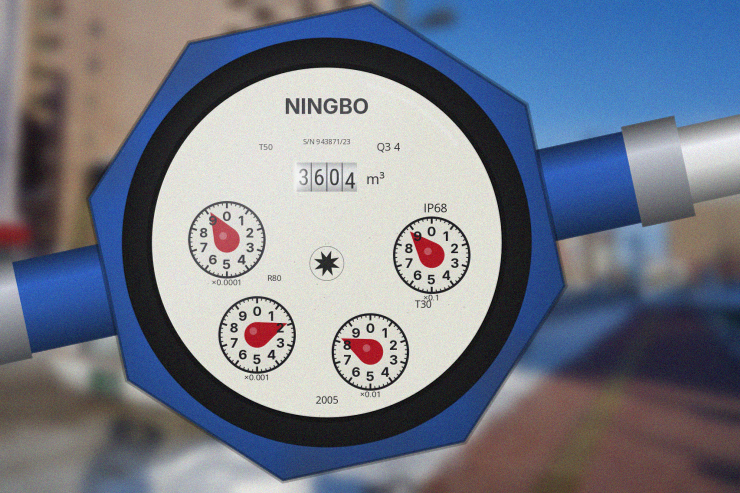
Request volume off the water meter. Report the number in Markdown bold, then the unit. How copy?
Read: **3603.8819** m³
